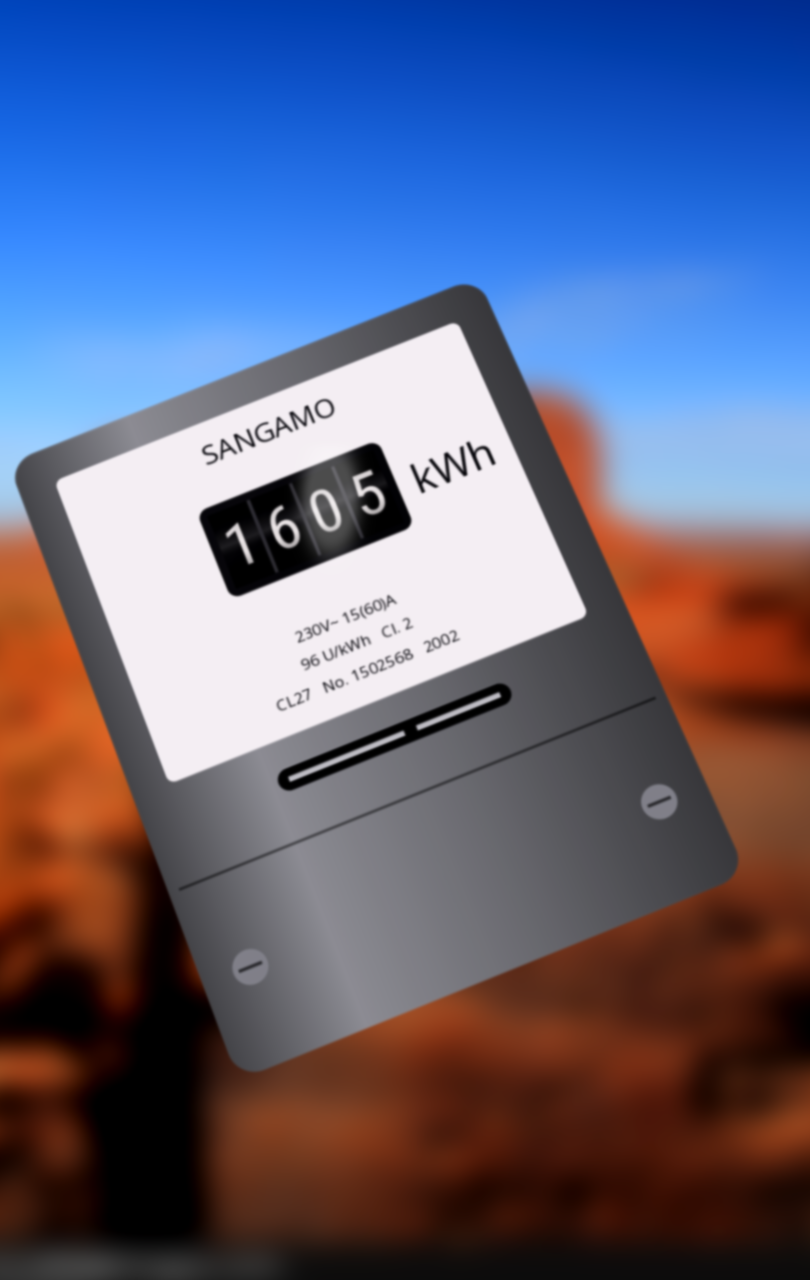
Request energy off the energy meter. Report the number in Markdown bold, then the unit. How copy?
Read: **1605** kWh
